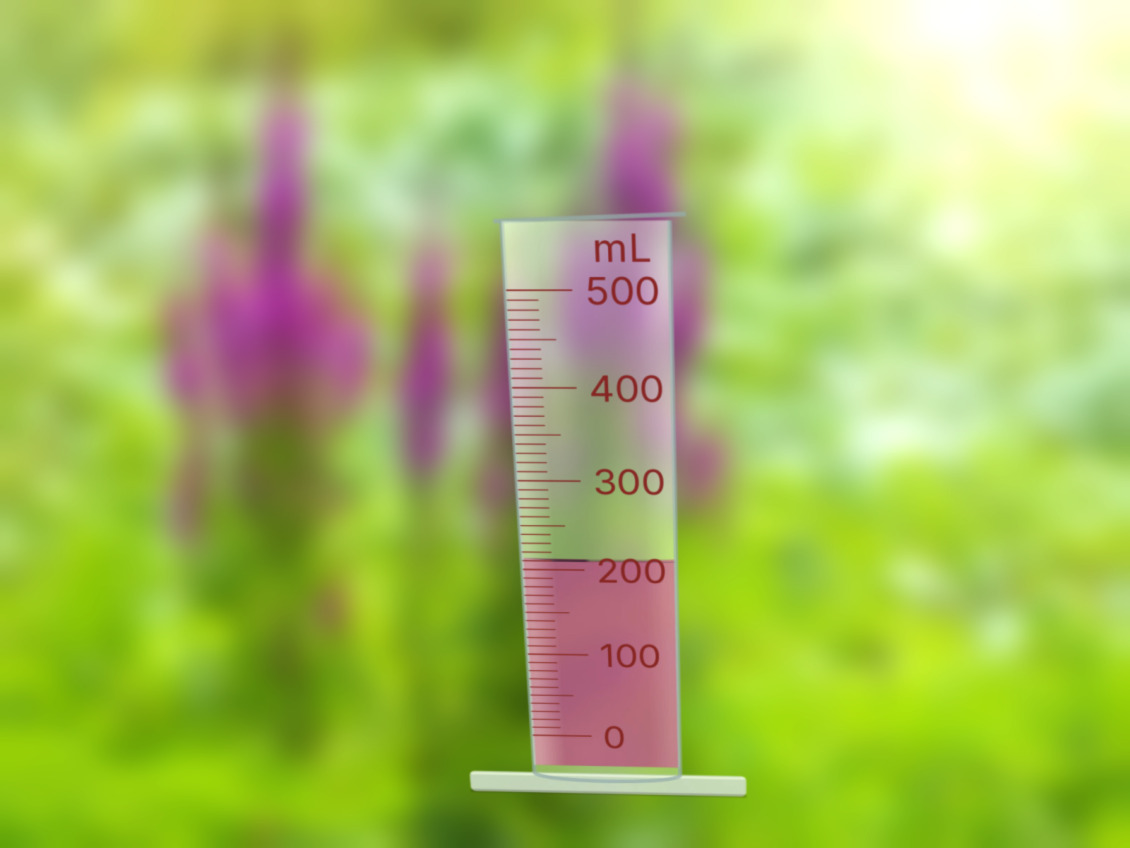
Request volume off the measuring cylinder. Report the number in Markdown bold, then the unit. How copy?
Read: **210** mL
